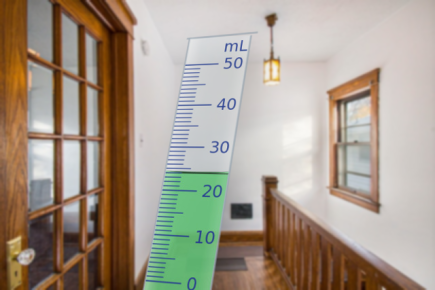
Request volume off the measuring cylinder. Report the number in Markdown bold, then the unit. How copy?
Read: **24** mL
